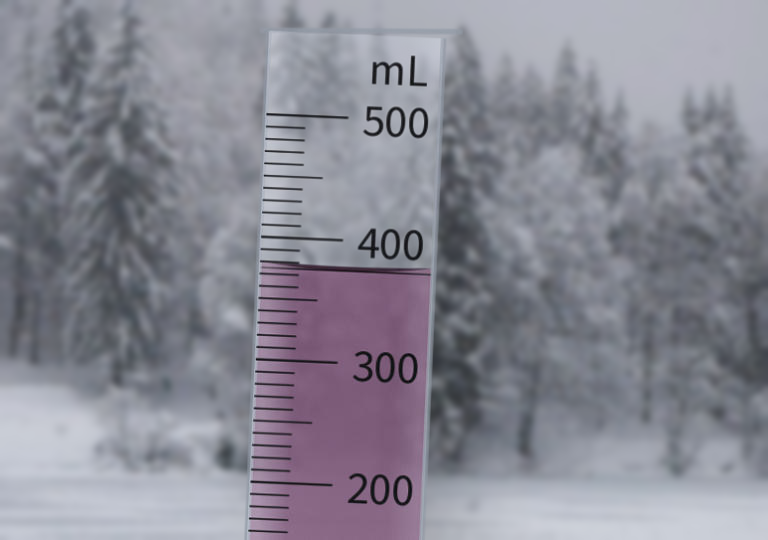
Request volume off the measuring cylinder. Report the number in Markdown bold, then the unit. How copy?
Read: **375** mL
